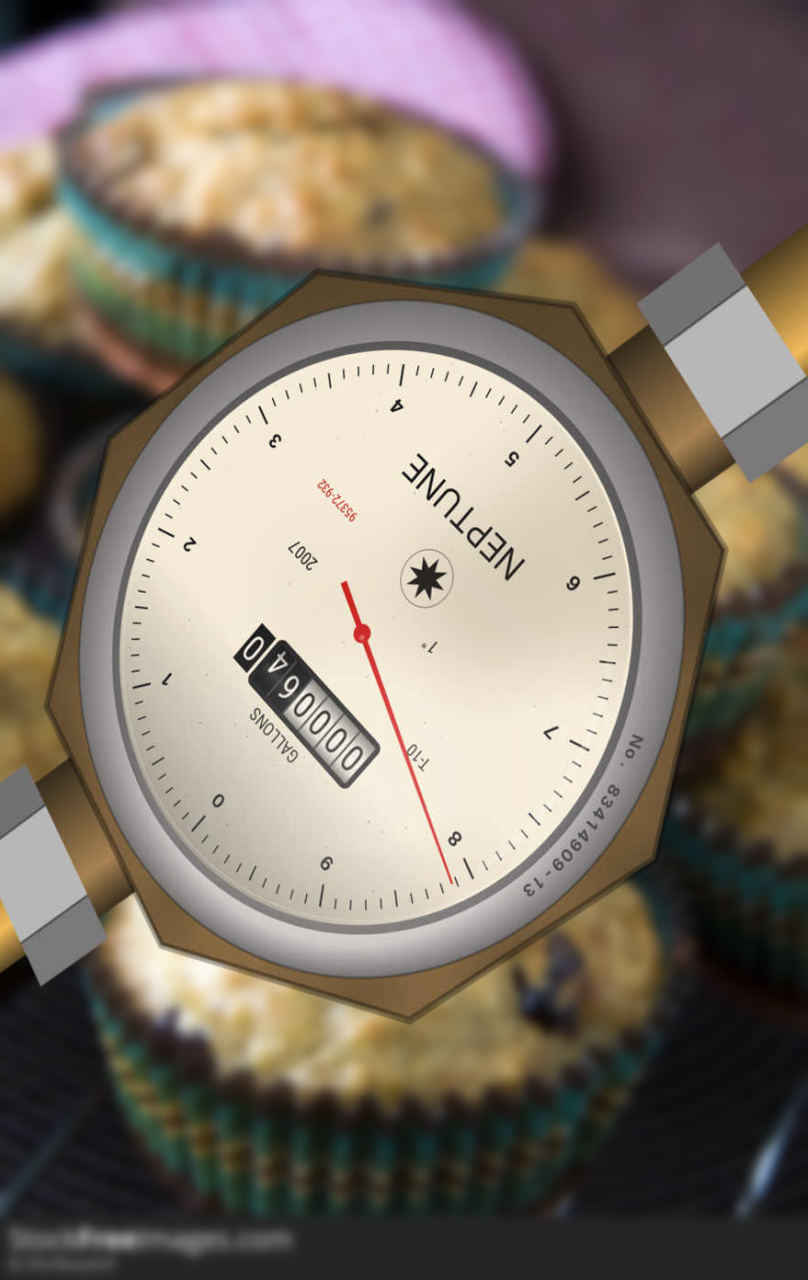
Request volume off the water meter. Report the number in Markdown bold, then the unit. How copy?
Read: **638.1** gal
